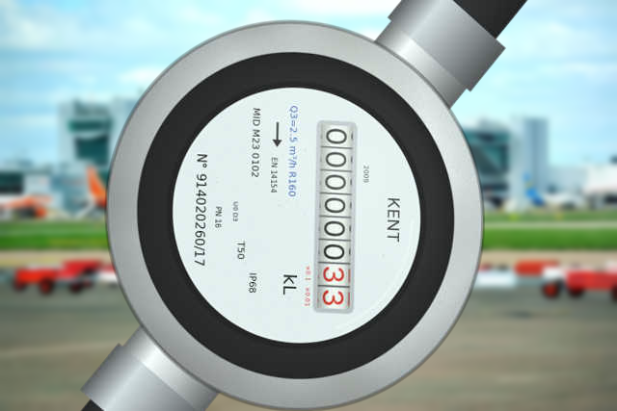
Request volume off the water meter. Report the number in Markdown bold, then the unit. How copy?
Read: **0.33** kL
